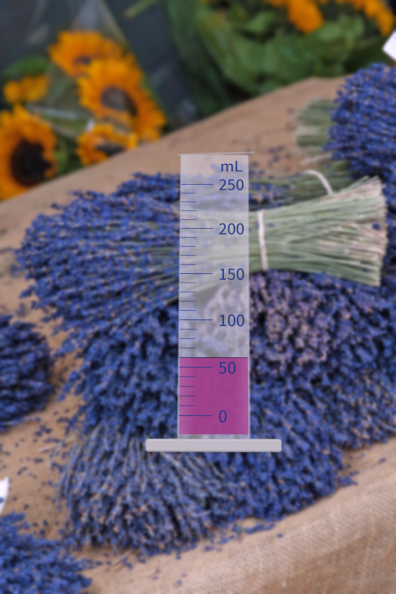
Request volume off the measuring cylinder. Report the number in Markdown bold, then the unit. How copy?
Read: **60** mL
